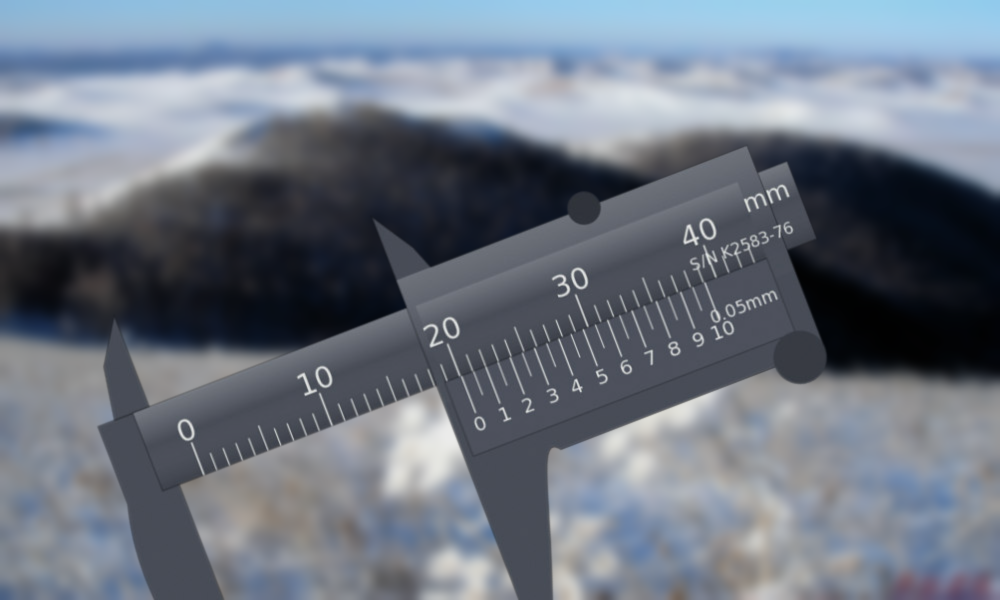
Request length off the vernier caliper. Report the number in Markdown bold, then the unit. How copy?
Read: **20.1** mm
